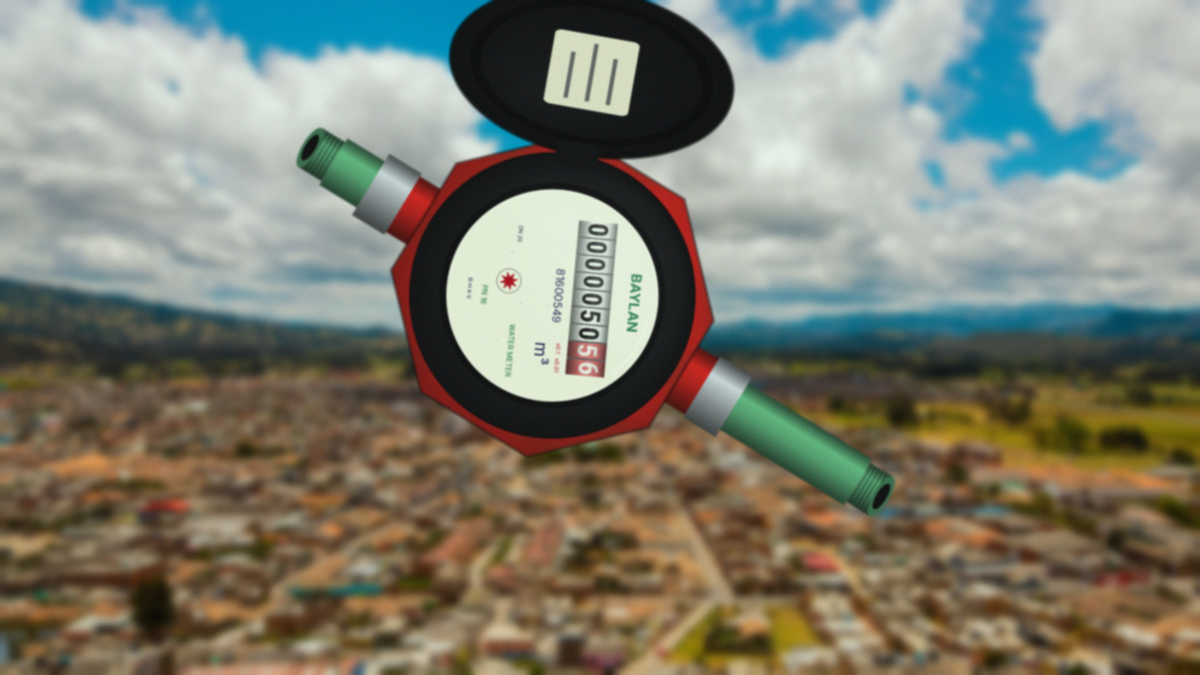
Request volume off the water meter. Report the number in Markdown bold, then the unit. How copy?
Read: **50.56** m³
